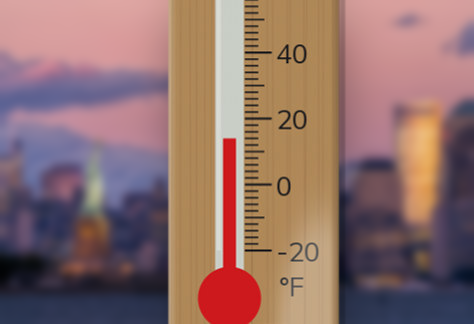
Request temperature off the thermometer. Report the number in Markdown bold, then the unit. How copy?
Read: **14** °F
